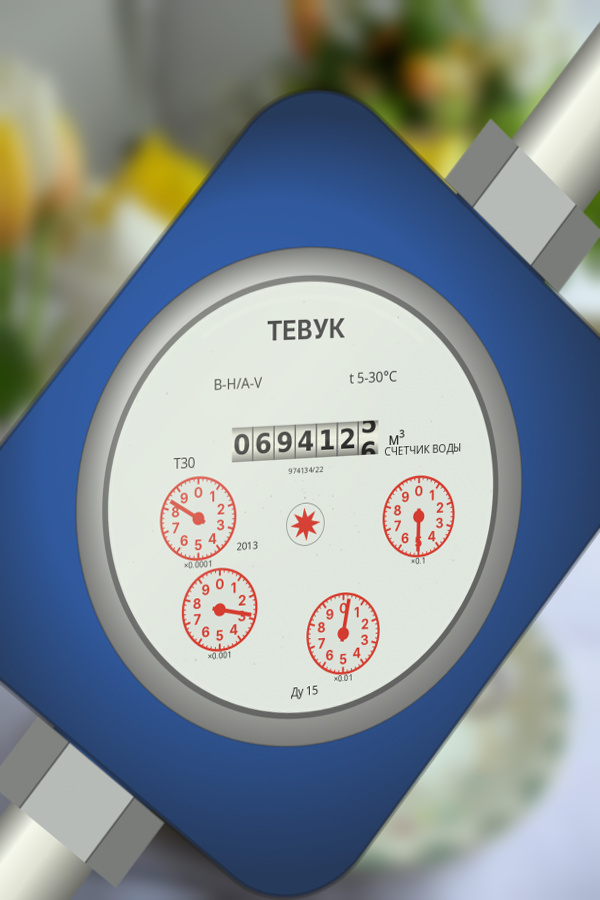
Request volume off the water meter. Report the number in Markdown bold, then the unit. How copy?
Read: **694125.5028** m³
